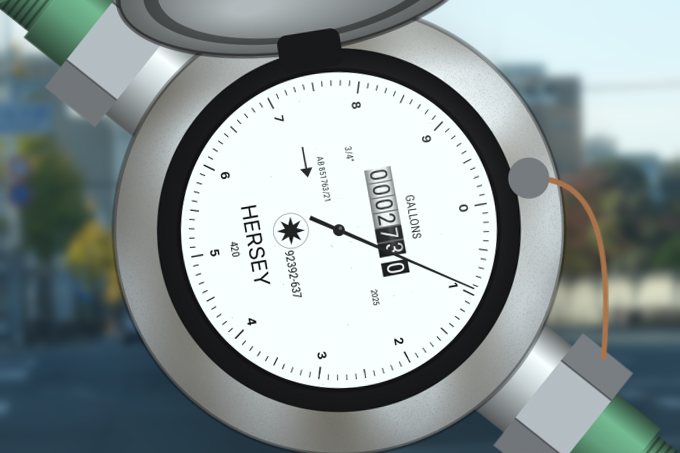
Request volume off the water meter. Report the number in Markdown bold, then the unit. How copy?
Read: **2730.9** gal
